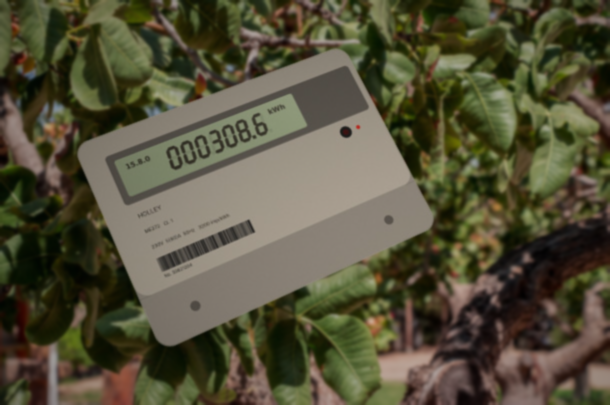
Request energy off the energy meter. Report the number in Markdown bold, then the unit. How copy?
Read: **308.6** kWh
